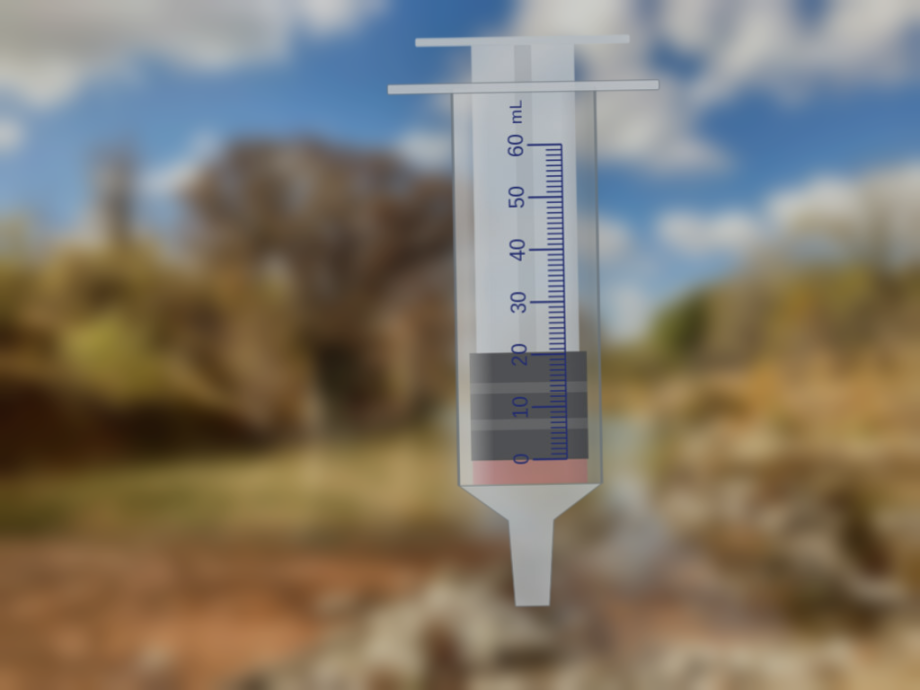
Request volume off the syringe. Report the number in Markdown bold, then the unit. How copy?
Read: **0** mL
